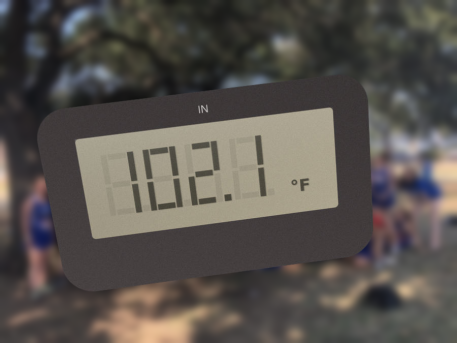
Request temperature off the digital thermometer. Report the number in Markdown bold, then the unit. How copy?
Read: **102.1** °F
